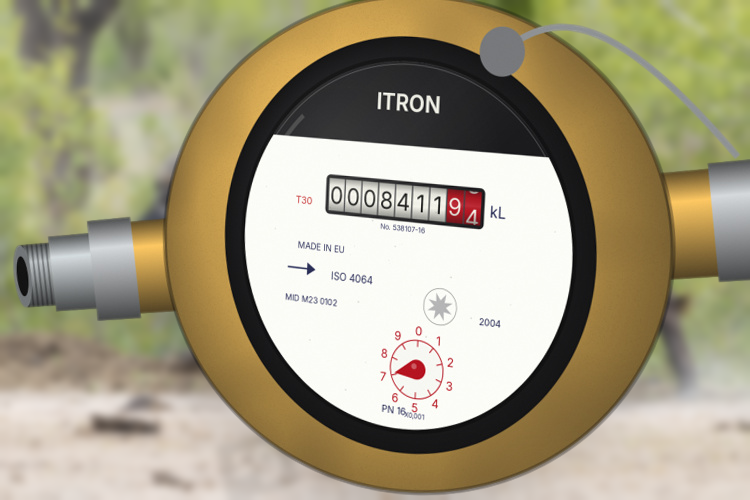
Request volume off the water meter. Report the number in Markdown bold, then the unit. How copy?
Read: **8411.937** kL
